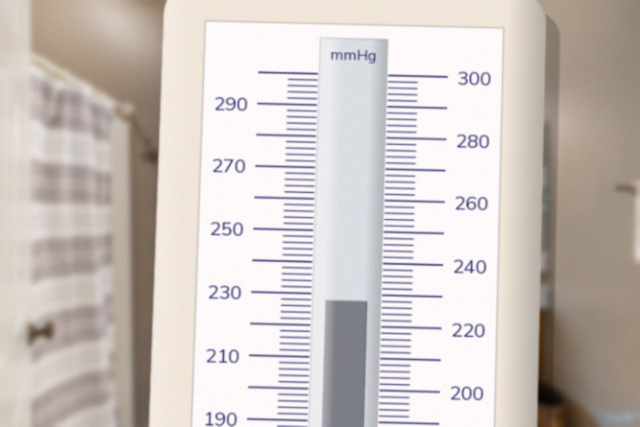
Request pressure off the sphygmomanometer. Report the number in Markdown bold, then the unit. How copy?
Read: **228** mmHg
